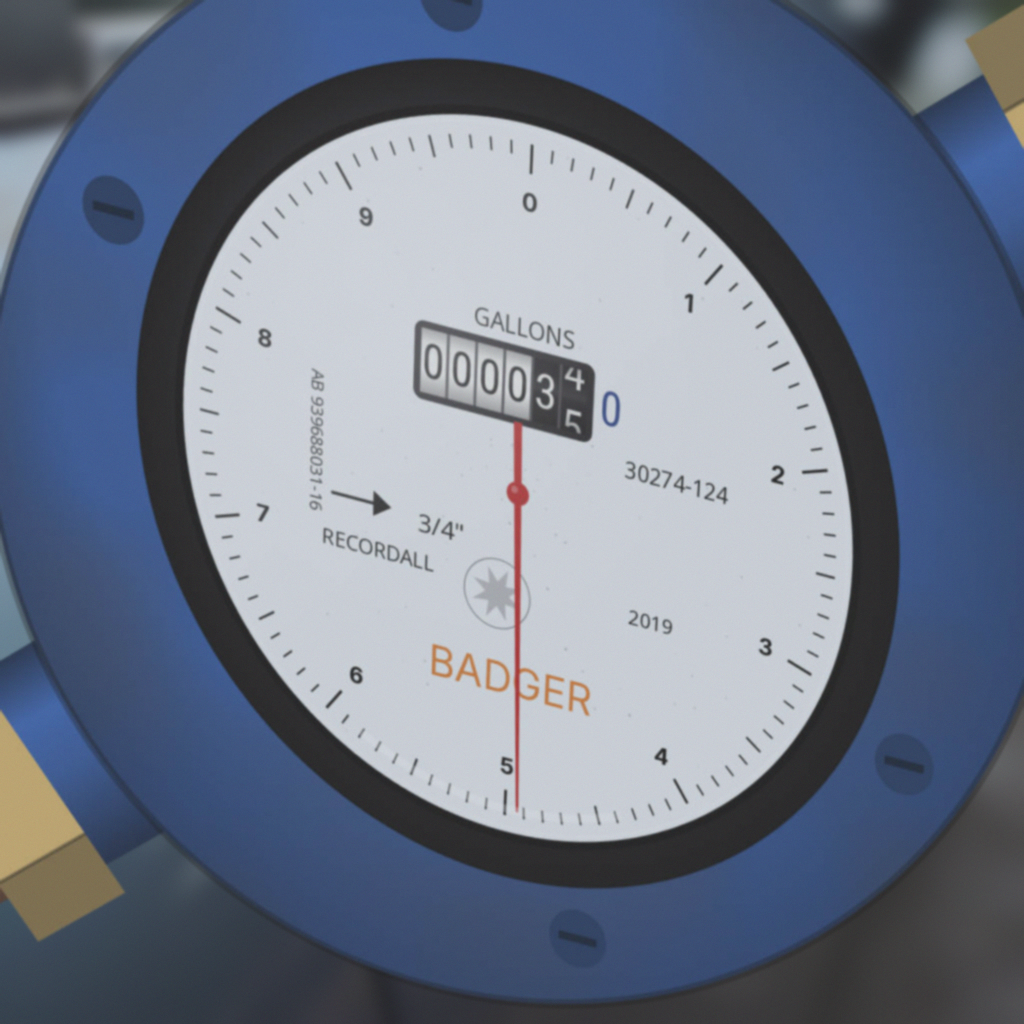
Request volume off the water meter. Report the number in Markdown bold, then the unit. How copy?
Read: **344.9** gal
